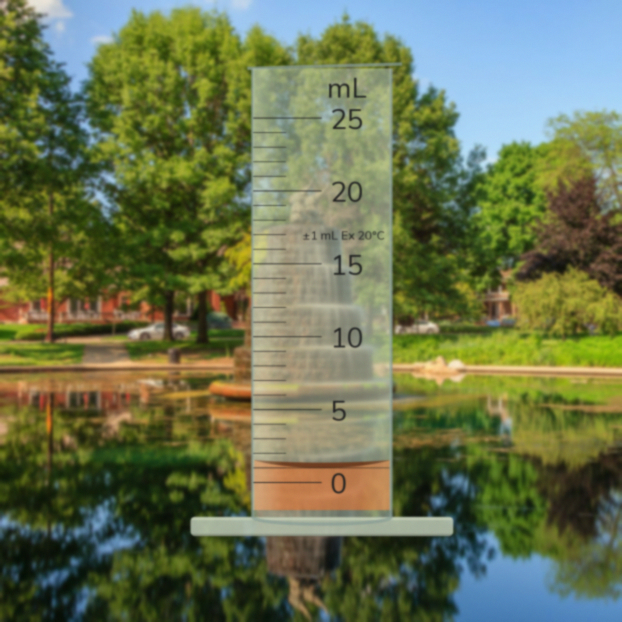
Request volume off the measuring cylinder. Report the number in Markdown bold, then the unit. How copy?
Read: **1** mL
